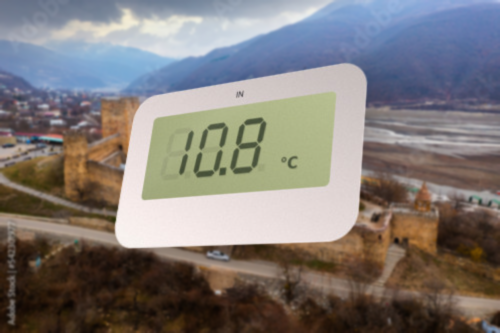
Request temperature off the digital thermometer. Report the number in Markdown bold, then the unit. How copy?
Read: **10.8** °C
